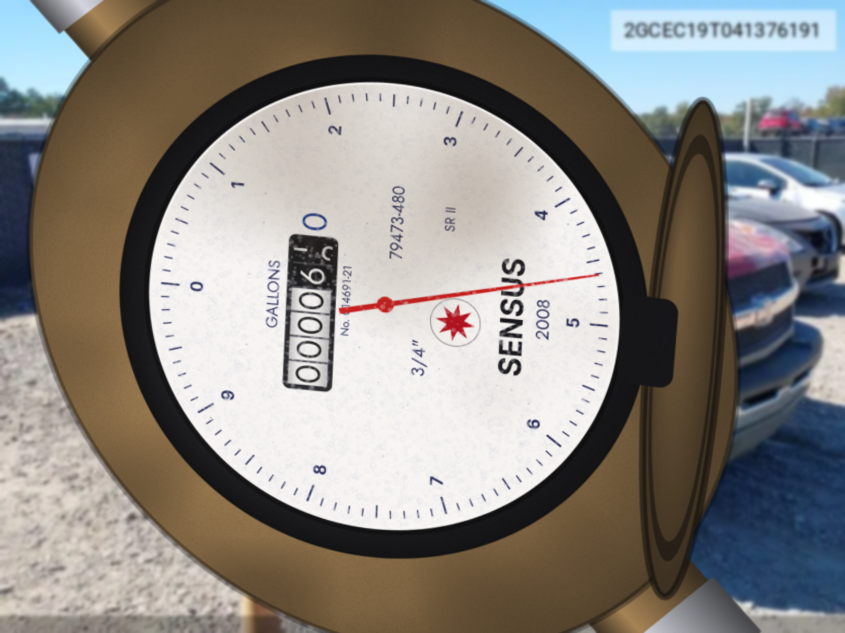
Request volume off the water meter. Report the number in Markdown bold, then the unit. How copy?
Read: **614.6** gal
